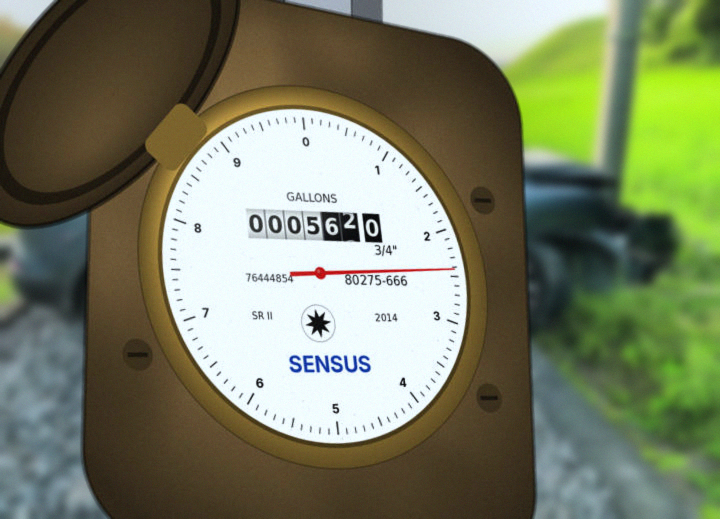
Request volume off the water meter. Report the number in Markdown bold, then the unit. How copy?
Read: **5622.4** gal
